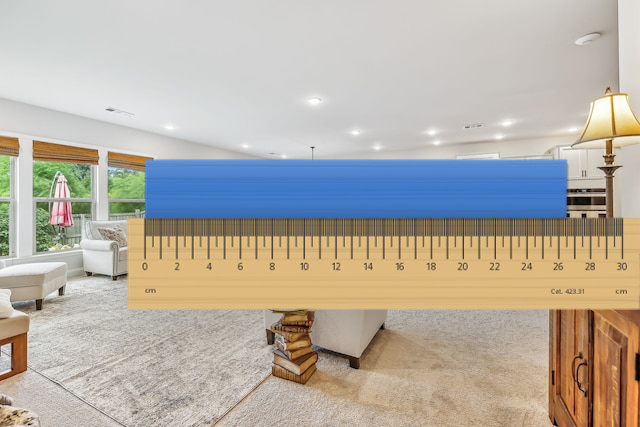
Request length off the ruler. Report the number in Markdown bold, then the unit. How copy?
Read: **26.5** cm
